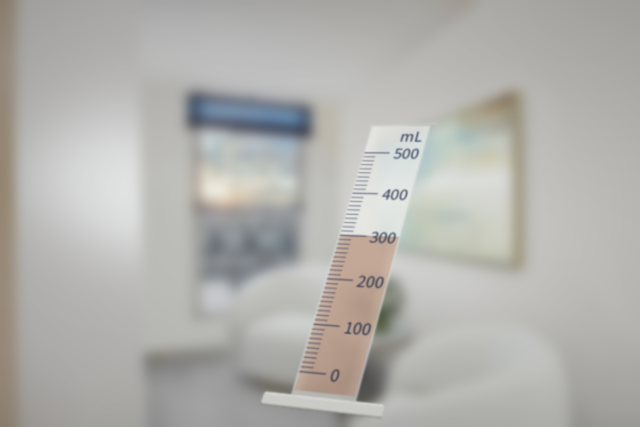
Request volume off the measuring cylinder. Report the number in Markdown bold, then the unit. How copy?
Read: **300** mL
